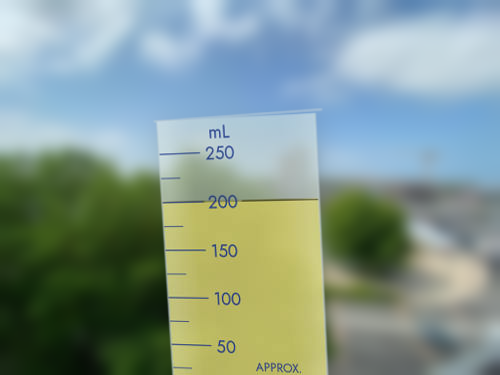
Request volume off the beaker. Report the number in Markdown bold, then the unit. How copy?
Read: **200** mL
